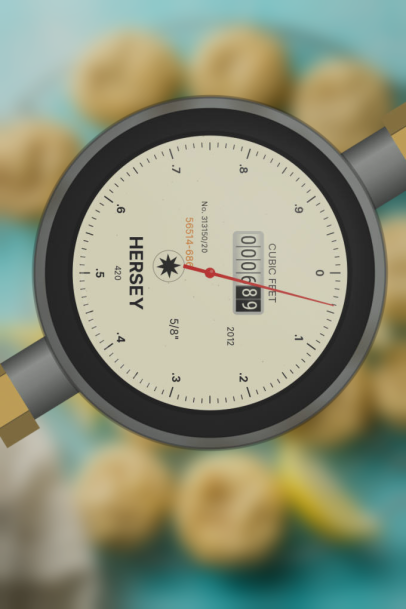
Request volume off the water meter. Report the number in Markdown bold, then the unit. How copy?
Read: **689.04** ft³
